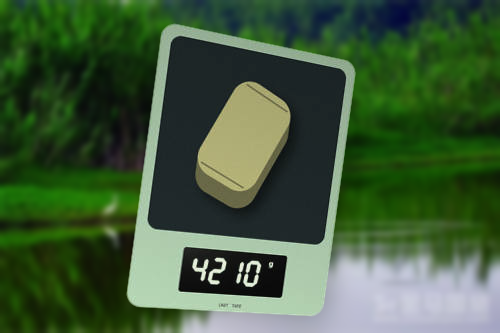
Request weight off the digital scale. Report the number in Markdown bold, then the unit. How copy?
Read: **4210** g
